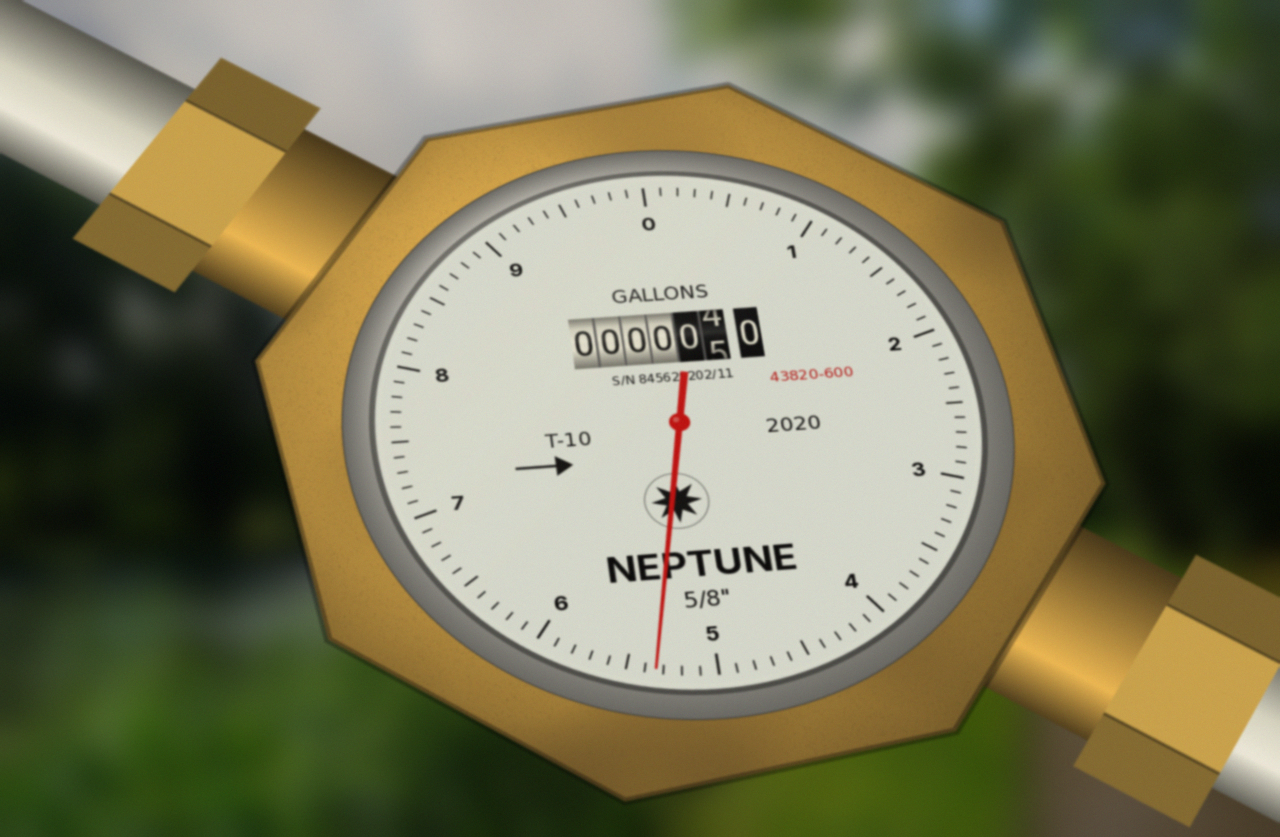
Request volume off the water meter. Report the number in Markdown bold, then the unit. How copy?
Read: **45.3** gal
